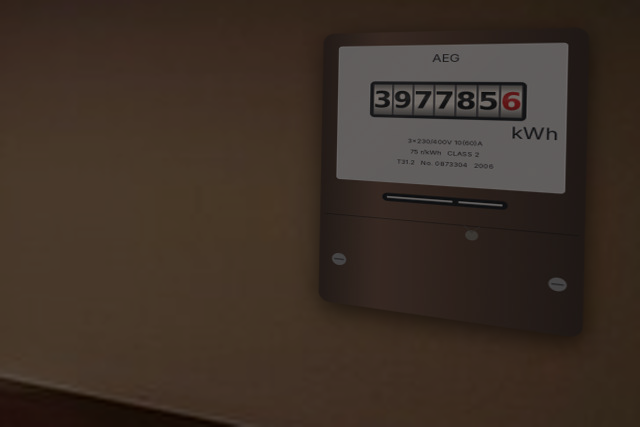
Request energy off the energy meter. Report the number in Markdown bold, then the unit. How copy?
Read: **397785.6** kWh
